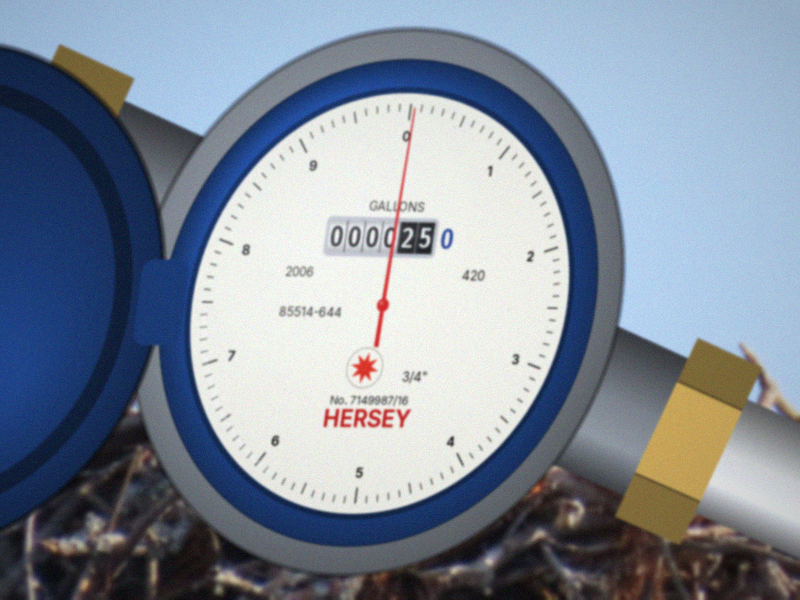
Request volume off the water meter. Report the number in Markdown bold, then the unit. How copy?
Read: **250.0** gal
